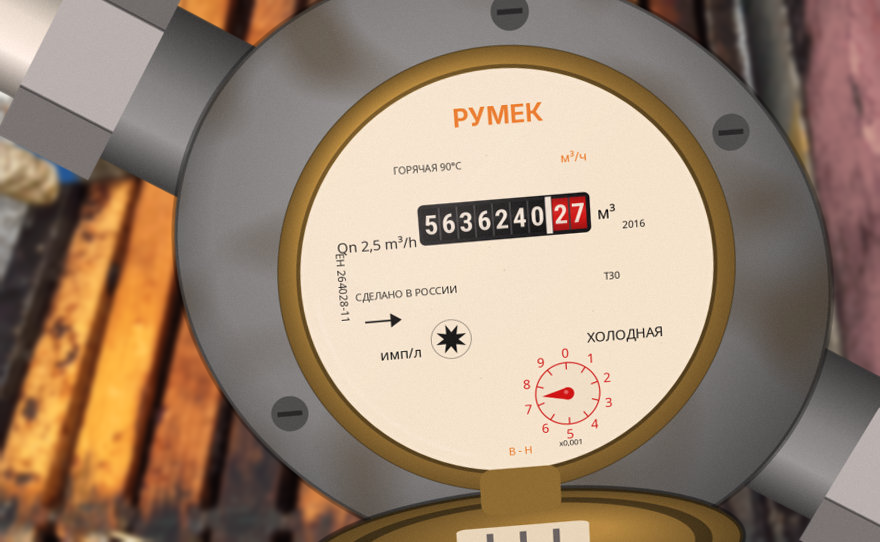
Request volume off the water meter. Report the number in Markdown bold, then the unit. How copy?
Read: **5636240.277** m³
